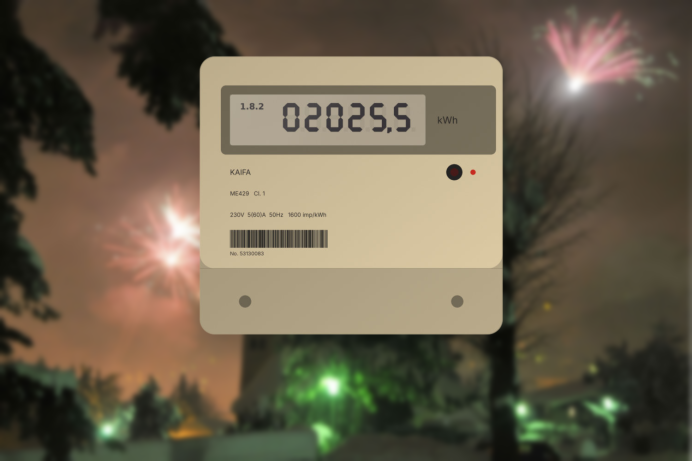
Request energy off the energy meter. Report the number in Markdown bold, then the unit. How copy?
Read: **2025.5** kWh
